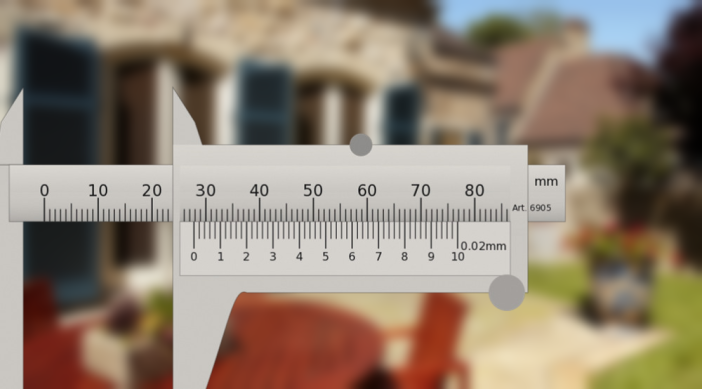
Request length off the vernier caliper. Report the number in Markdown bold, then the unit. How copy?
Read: **27.8** mm
